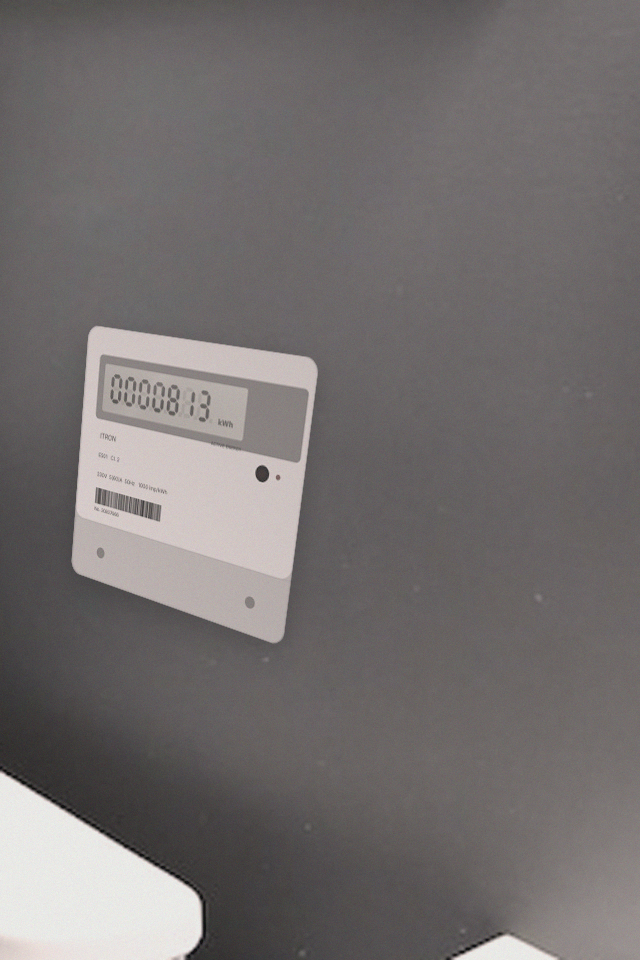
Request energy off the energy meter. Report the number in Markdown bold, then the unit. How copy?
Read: **813** kWh
